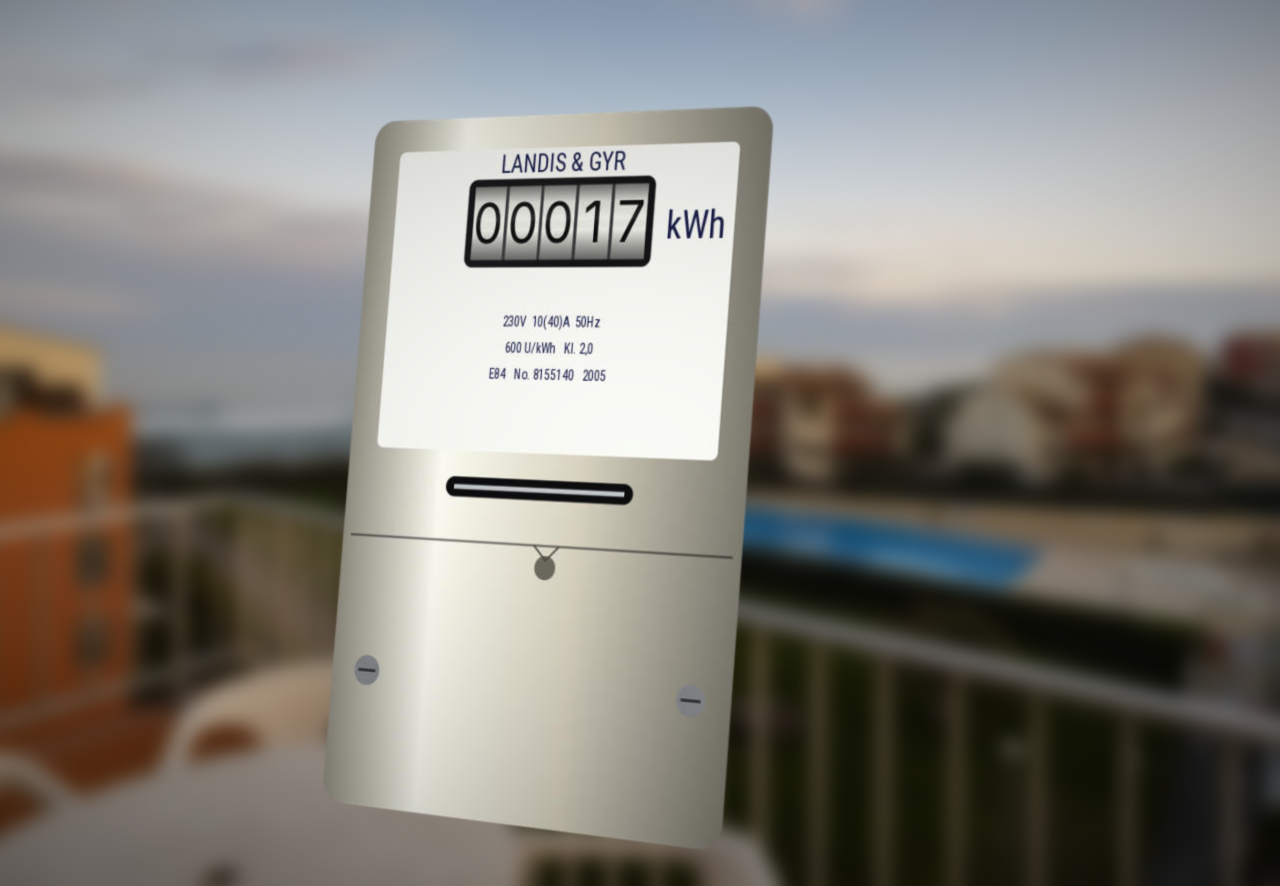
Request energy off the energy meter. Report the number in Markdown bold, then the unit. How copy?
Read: **17** kWh
